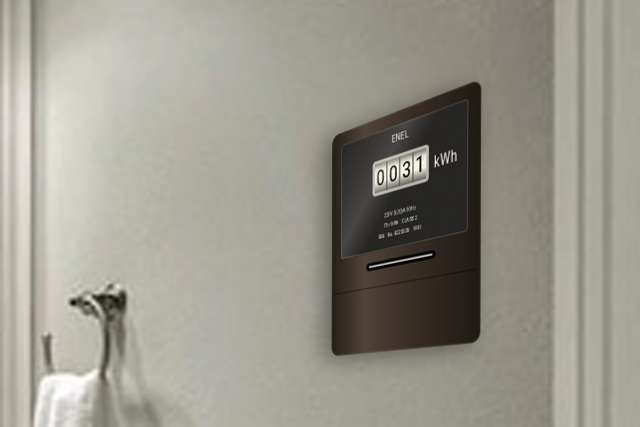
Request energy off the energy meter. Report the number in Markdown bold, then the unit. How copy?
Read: **31** kWh
